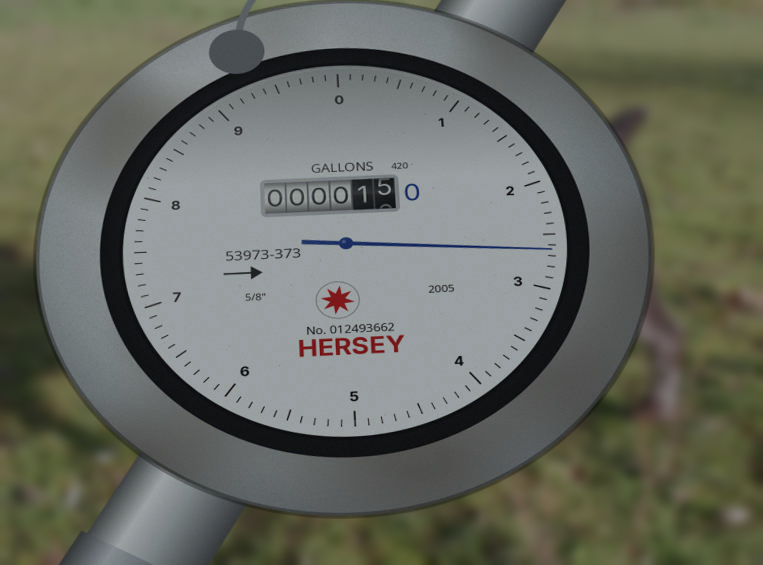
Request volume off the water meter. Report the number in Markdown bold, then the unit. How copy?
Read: **152.6** gal
